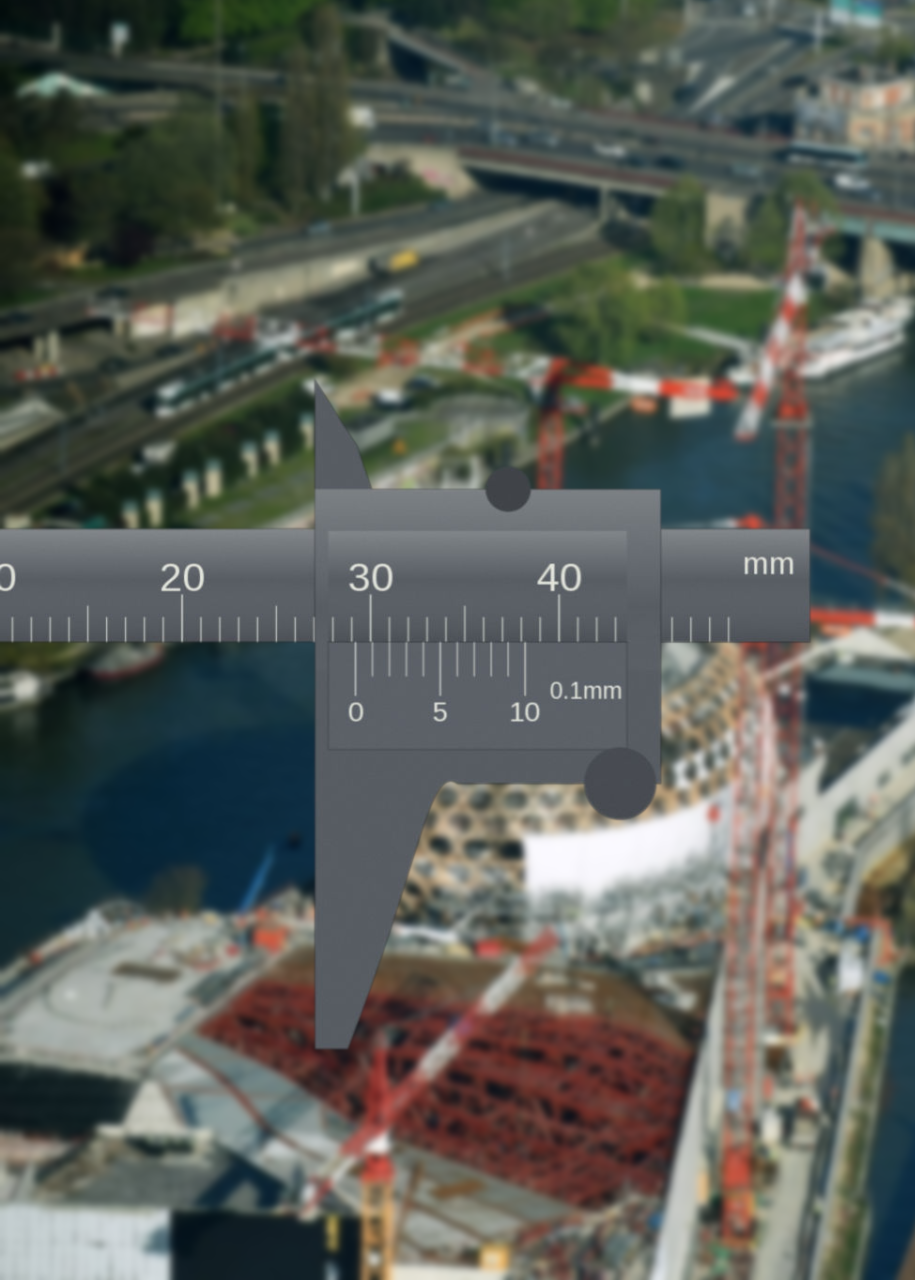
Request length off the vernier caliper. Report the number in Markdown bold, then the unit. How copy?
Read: **29.2** mm
